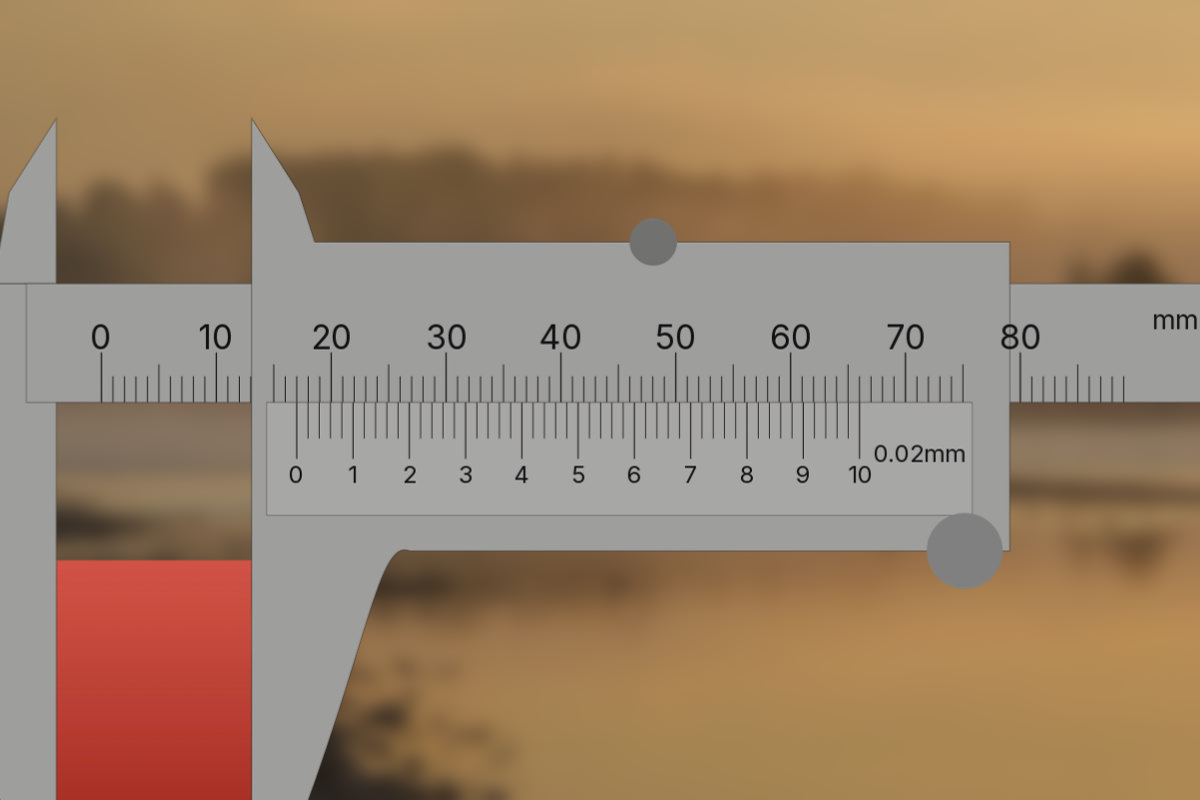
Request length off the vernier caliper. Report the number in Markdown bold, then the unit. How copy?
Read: **17.0** mm
